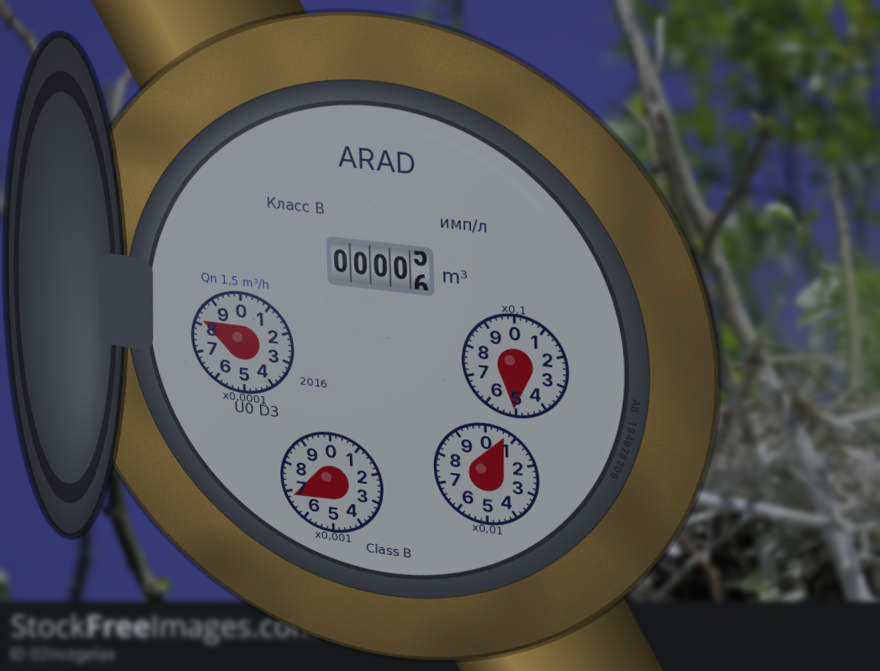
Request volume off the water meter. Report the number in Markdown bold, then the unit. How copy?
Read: **5.5068** m³
